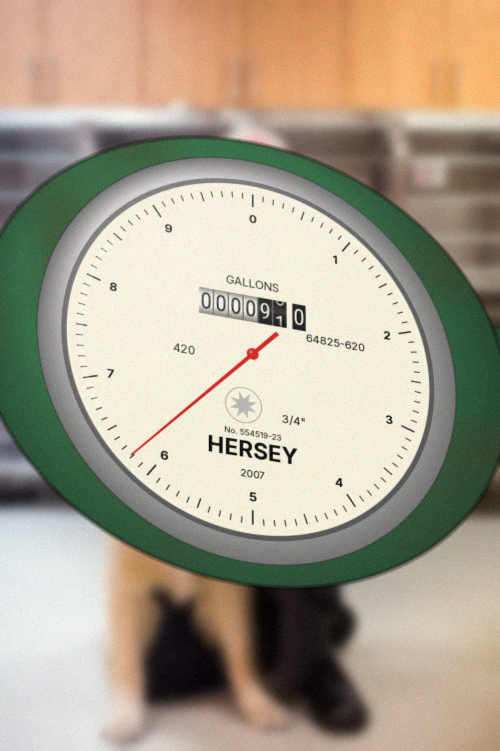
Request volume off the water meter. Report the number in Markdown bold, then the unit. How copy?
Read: **906.2** gal
